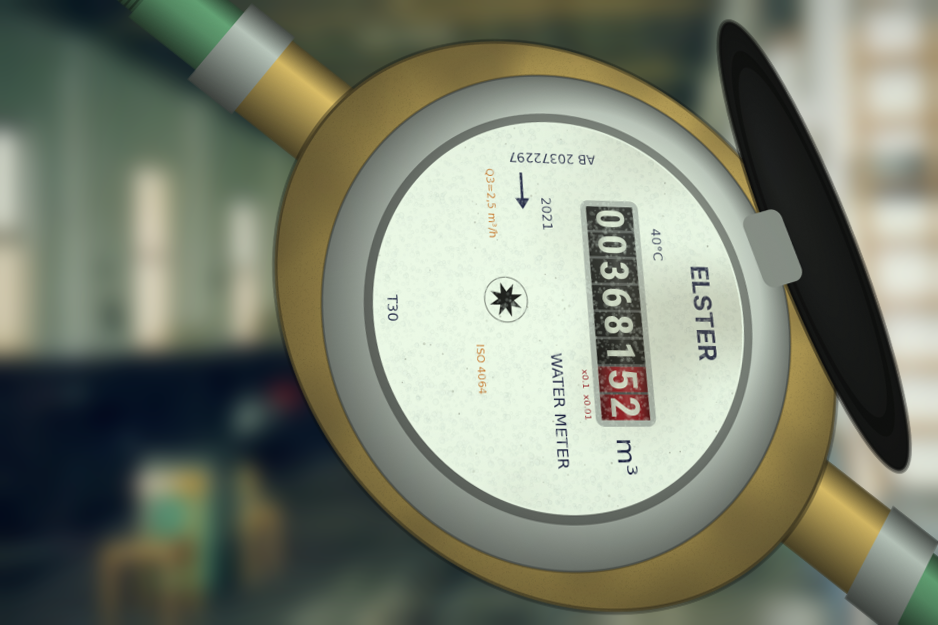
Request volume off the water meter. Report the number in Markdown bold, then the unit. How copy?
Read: **3681.52** m³
